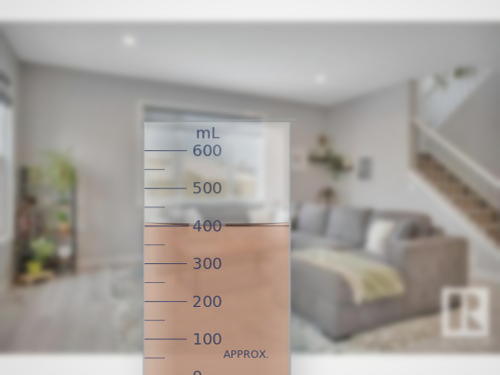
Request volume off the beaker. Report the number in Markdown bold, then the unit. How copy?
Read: **400** mL
